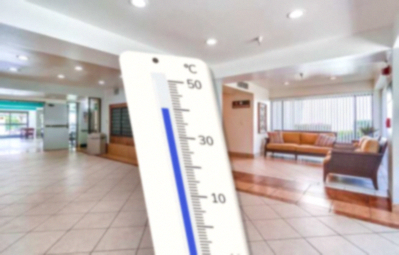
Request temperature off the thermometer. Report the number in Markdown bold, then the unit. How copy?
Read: **40** °C
